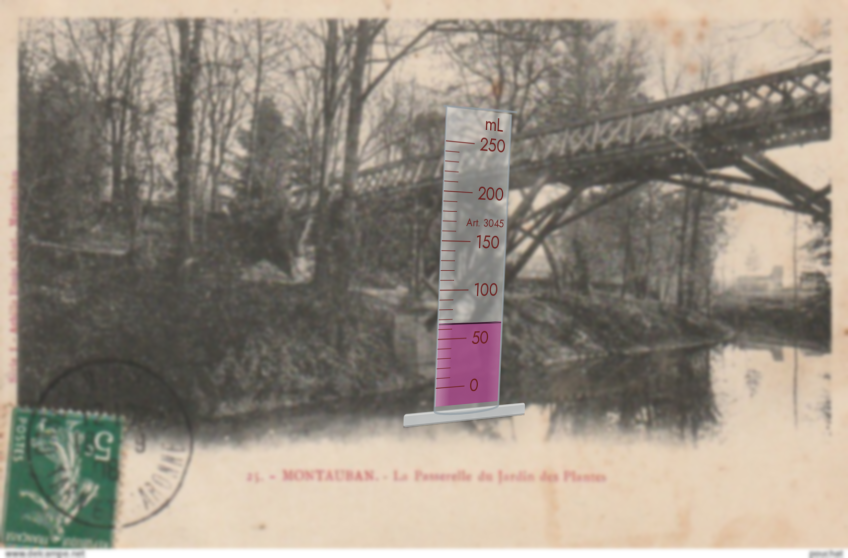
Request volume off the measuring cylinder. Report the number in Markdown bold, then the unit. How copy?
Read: **65** mL
